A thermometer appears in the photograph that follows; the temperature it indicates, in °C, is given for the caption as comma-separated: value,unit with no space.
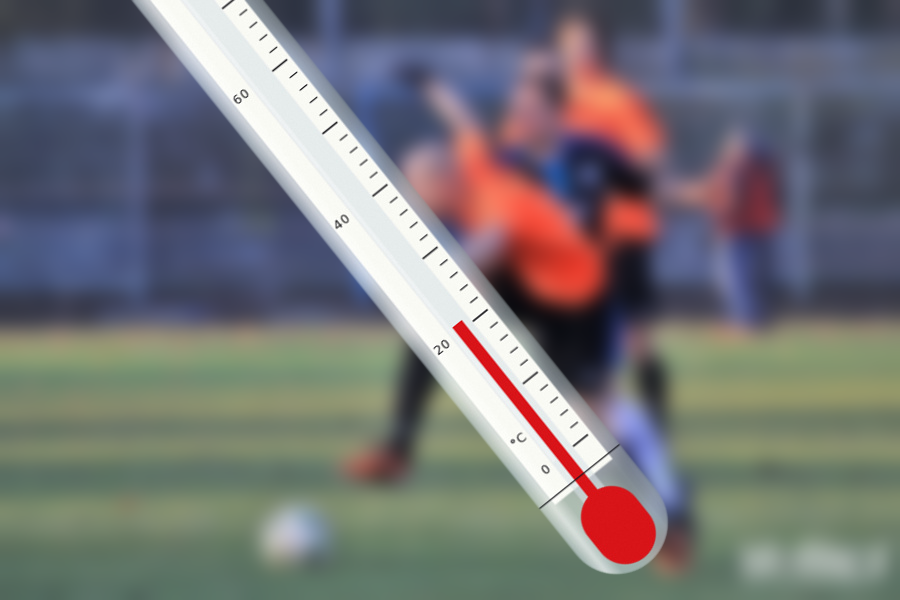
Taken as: 21,°C
